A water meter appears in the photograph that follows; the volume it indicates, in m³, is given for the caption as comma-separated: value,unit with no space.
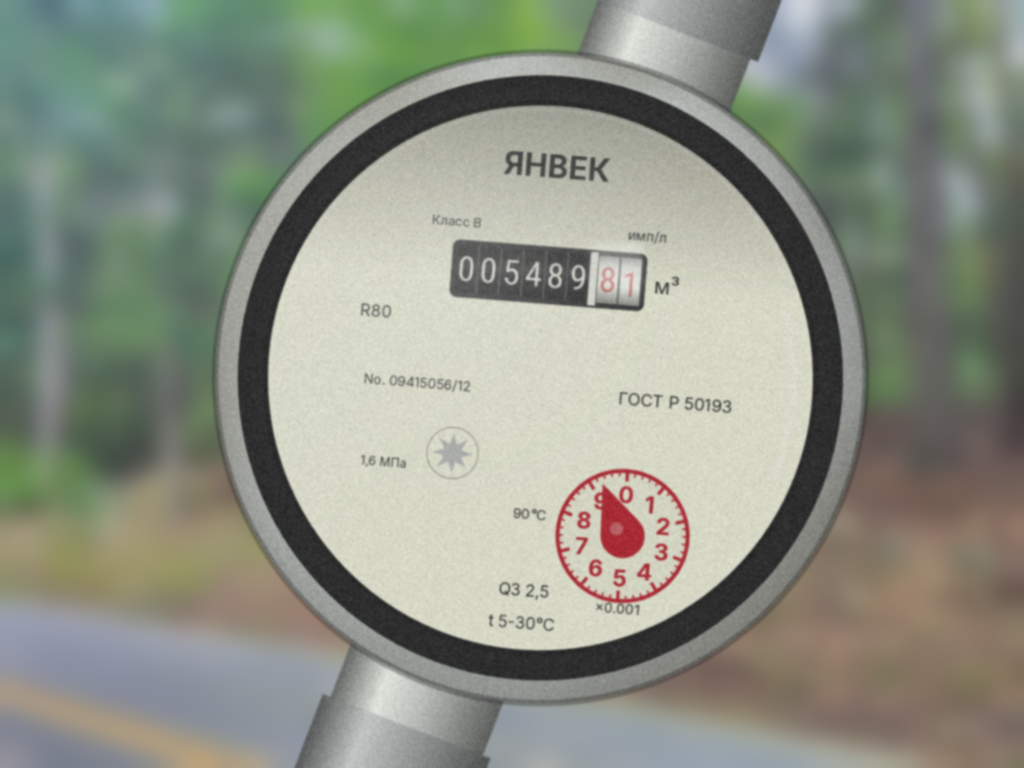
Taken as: 5489.809,m³
